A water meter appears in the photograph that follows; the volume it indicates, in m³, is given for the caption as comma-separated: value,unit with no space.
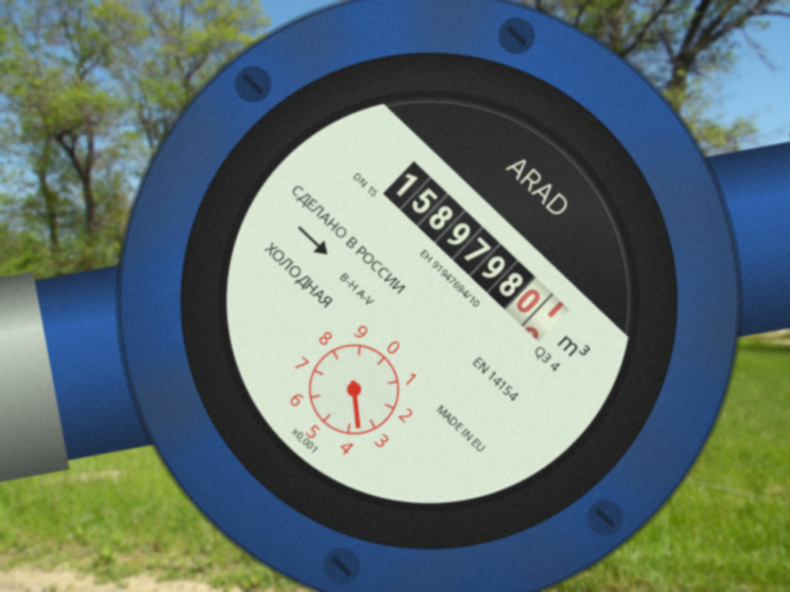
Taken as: 1589798.013,m³
